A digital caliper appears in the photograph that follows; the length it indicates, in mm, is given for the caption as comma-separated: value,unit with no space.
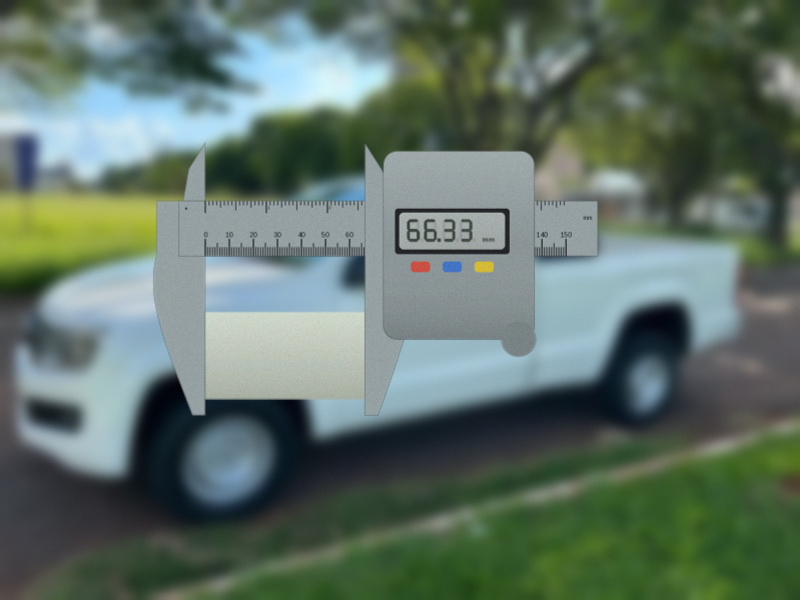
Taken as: 66.33,mm
